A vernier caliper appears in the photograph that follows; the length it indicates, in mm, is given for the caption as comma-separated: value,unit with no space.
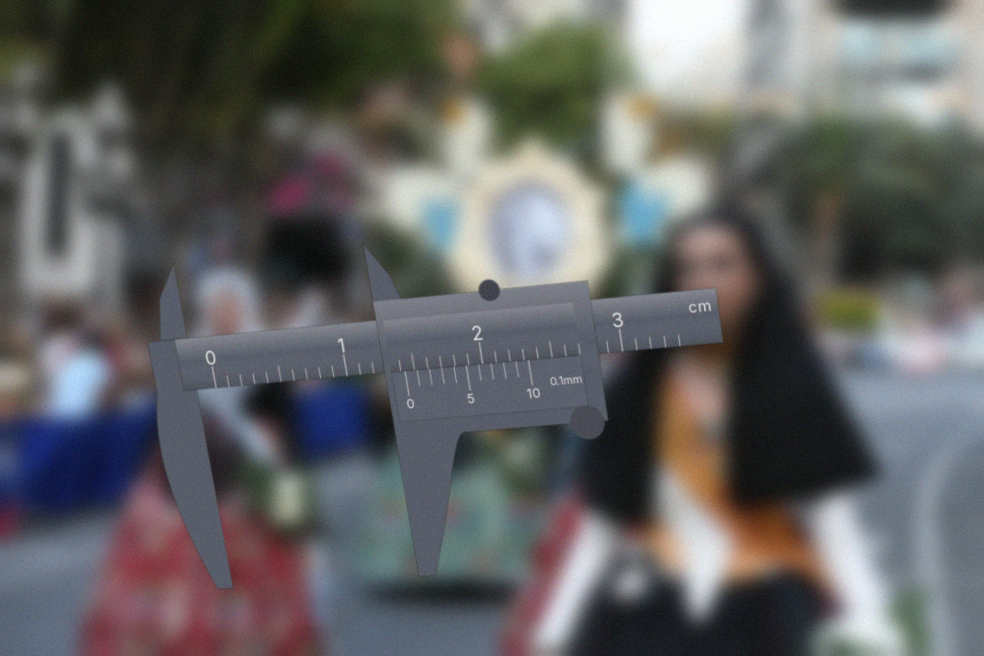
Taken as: 14.3,mm
